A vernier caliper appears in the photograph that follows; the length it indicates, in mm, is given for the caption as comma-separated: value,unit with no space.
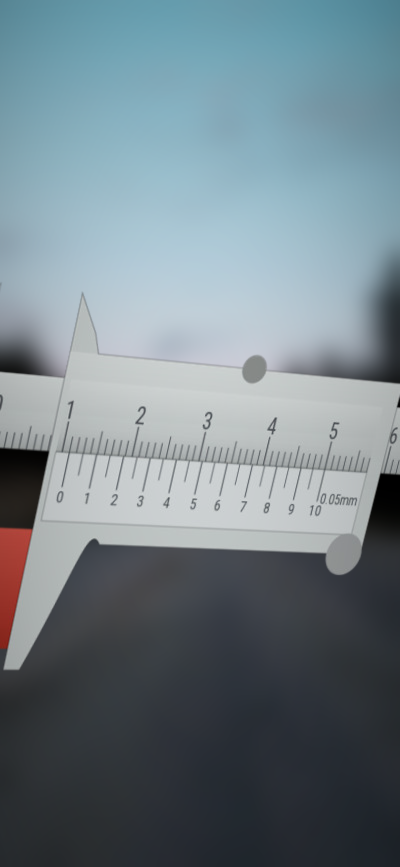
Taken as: 11.0,mm
